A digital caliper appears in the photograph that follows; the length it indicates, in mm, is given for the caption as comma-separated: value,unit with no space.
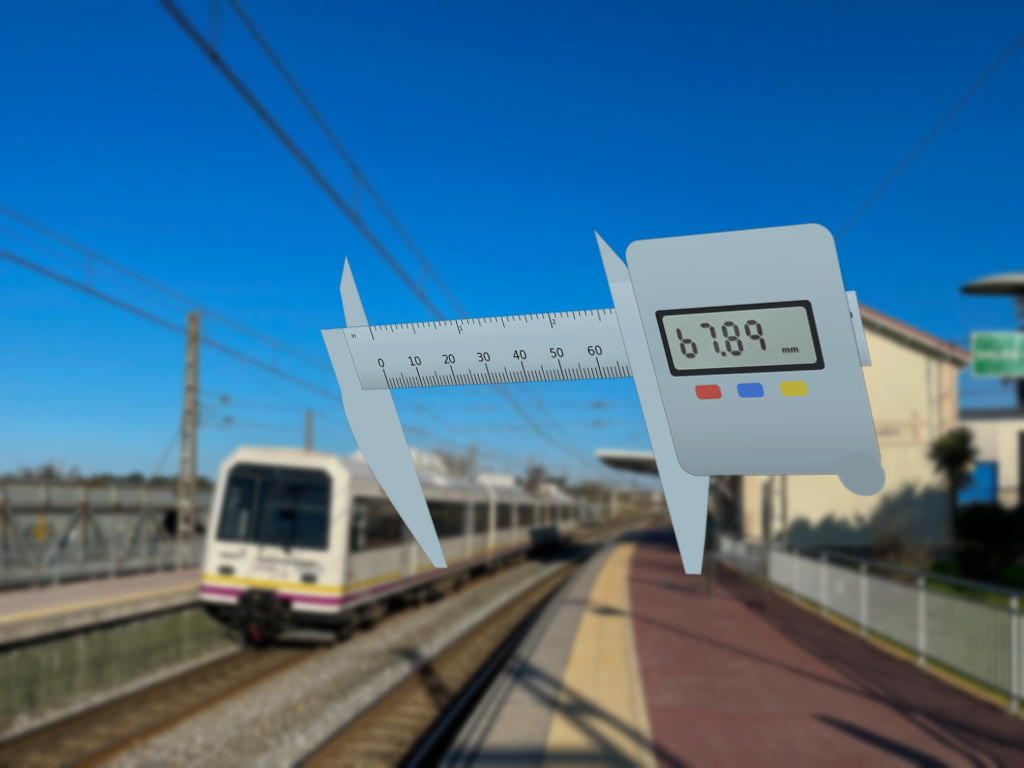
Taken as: 67.89,mm
